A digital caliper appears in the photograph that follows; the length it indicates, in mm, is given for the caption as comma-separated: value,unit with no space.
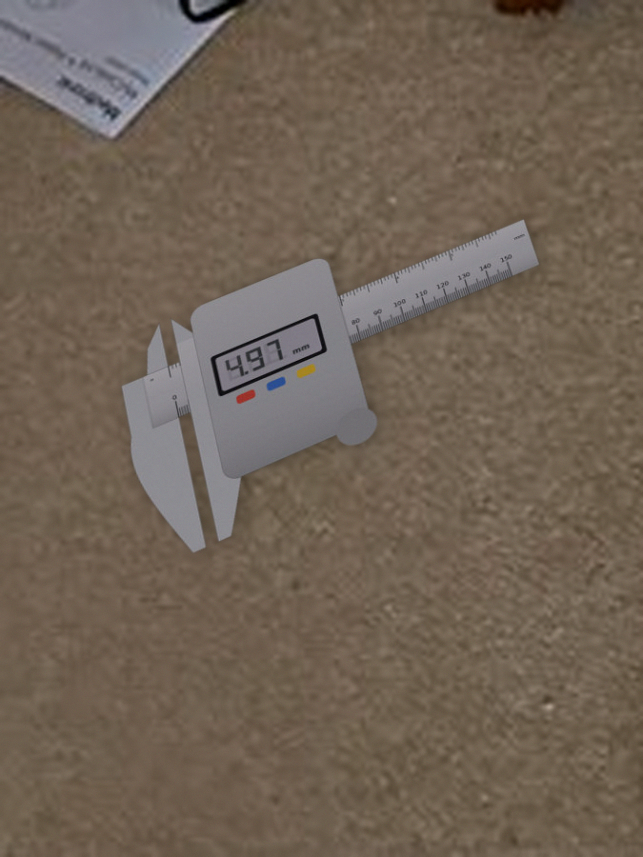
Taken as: 4.97,mm
